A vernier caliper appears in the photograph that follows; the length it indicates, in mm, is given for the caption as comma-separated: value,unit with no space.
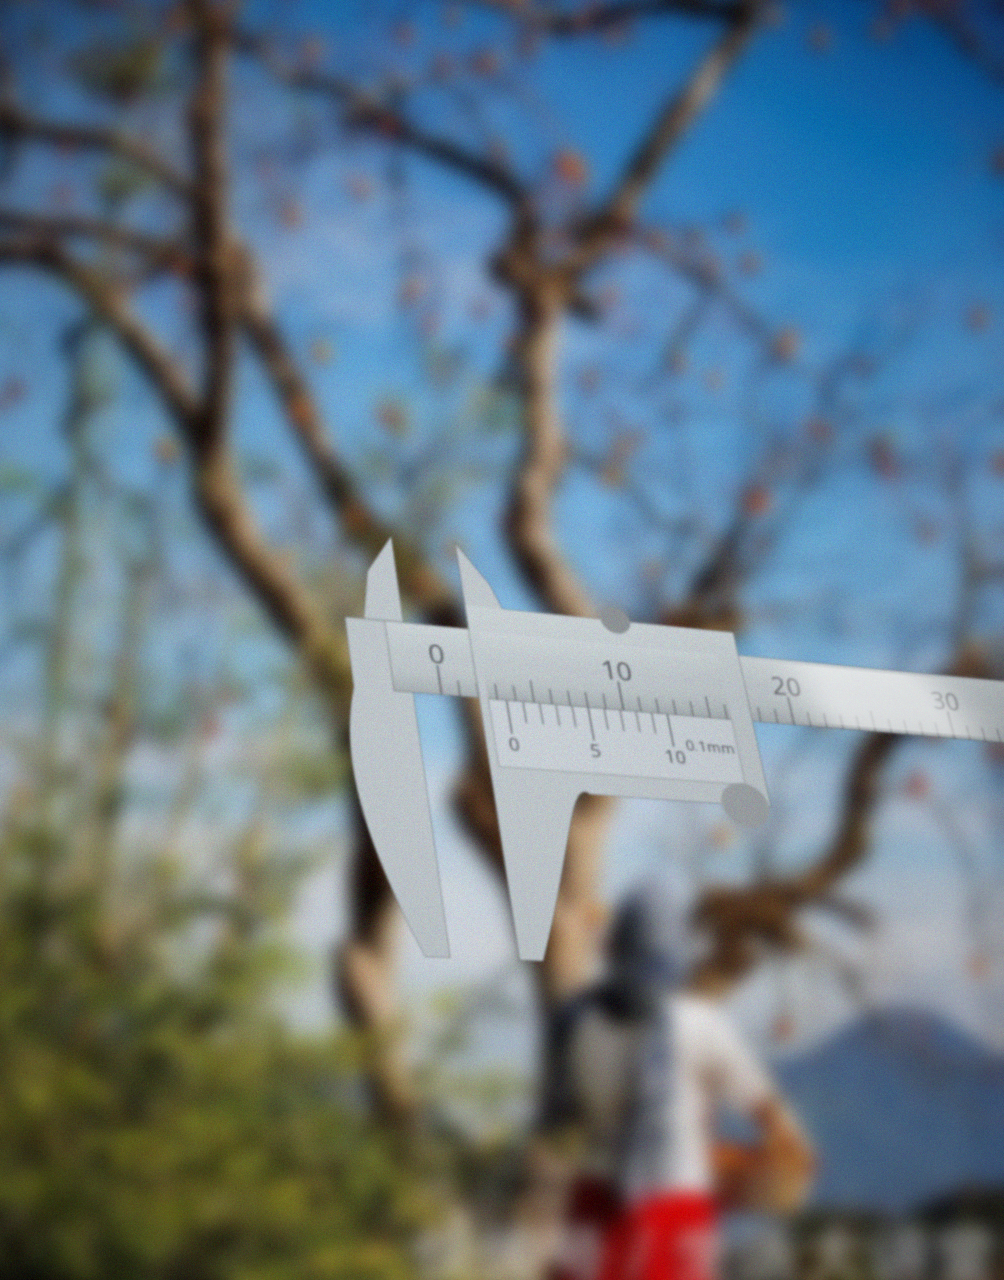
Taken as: 3.5,mm
